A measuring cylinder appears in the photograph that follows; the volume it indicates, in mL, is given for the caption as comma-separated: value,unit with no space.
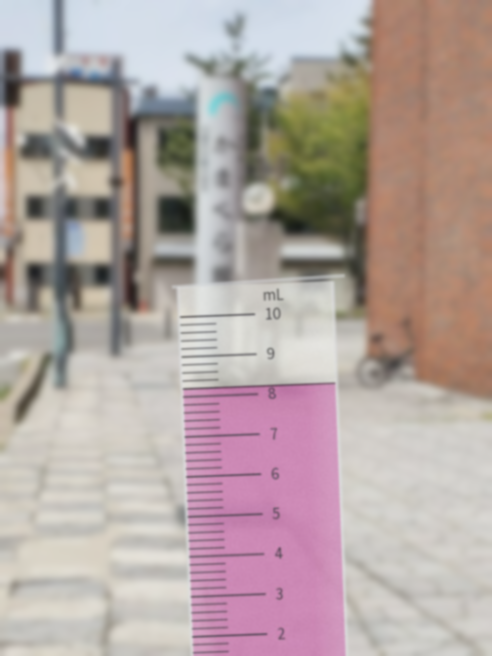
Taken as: 8.2,mL
